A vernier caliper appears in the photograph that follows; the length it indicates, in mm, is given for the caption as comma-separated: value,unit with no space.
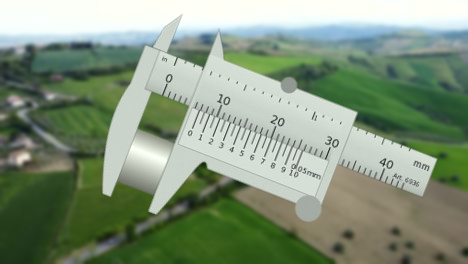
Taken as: 6.8,mm
